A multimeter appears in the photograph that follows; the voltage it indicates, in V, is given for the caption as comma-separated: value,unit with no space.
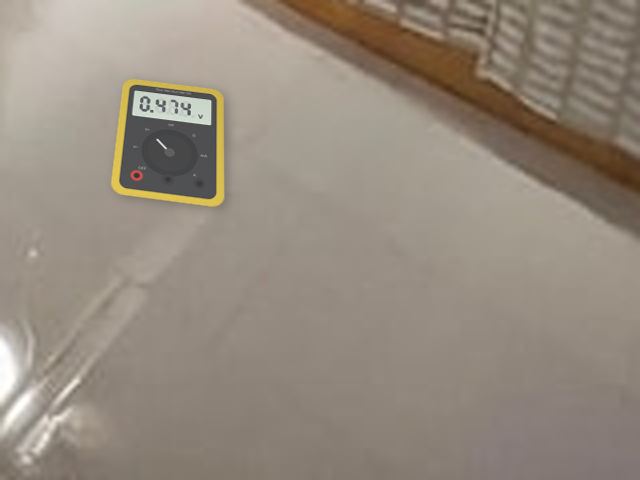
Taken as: 0.474,V
